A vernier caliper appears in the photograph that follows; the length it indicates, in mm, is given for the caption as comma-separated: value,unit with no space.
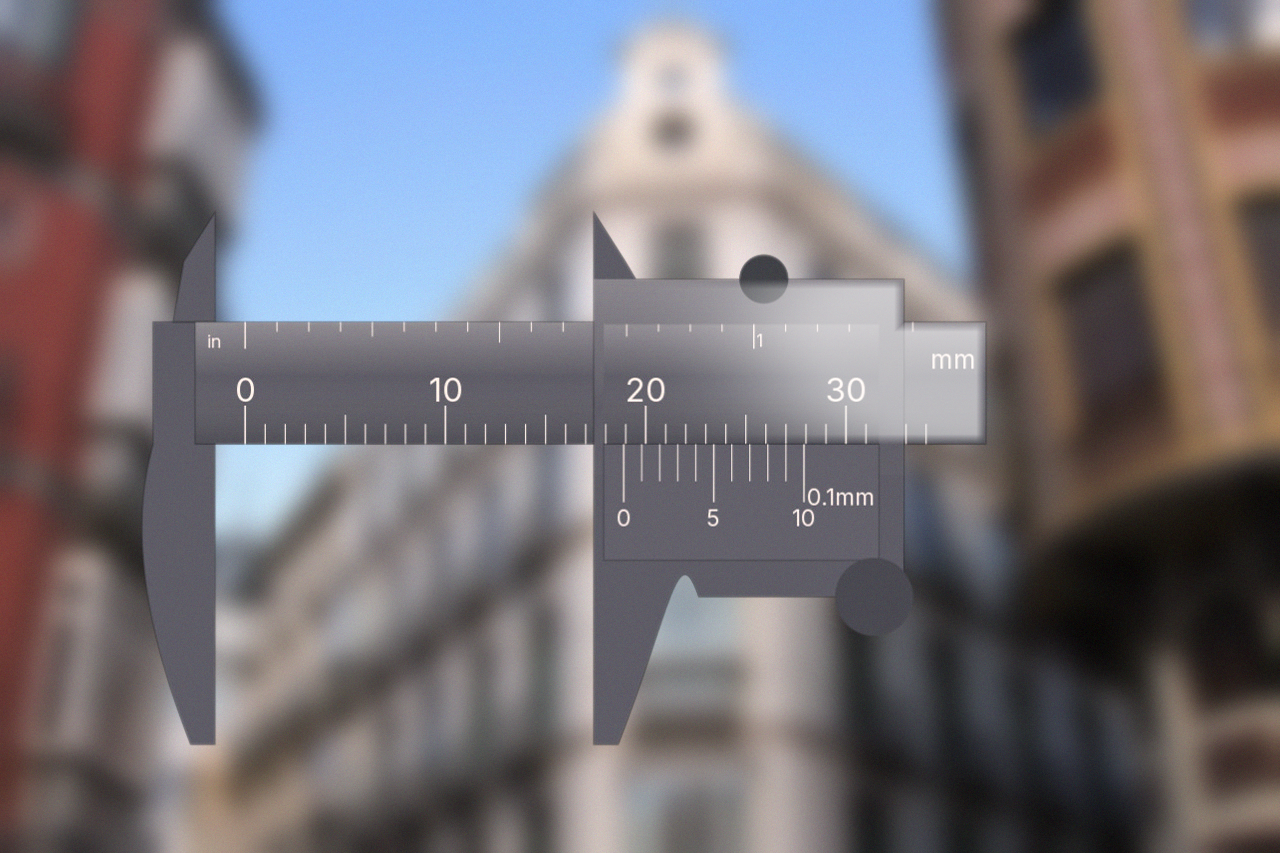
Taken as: 18.9,mm
